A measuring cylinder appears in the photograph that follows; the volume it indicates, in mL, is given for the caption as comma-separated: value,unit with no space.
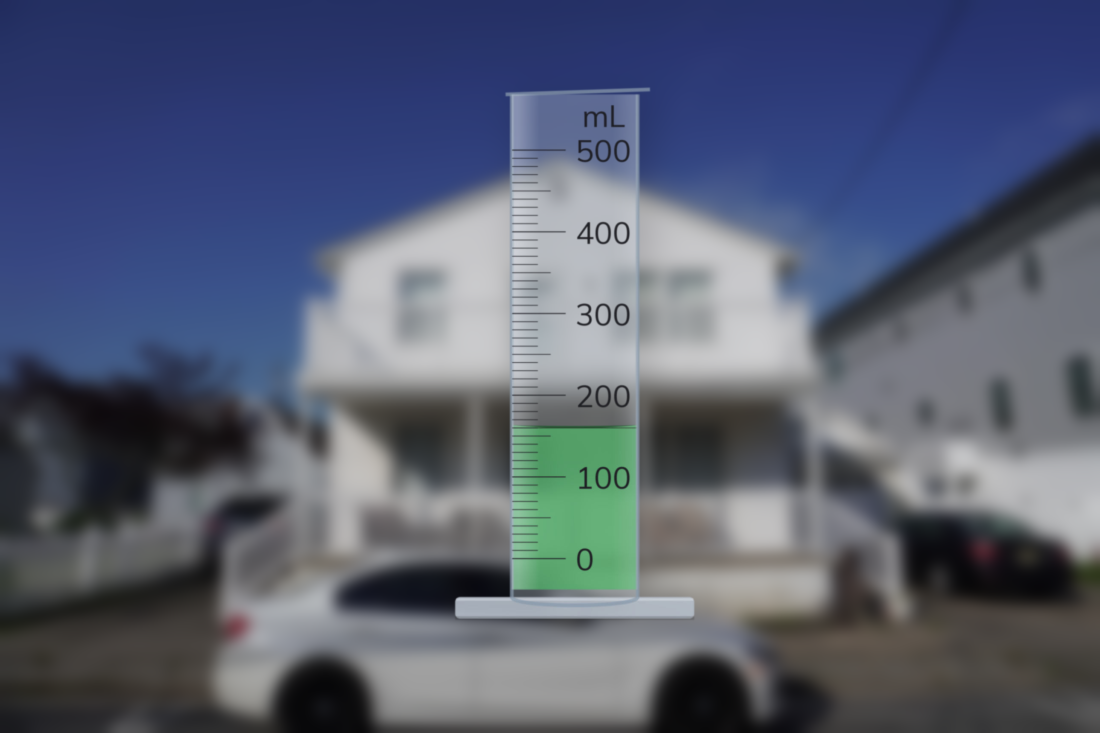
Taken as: 160,mL
